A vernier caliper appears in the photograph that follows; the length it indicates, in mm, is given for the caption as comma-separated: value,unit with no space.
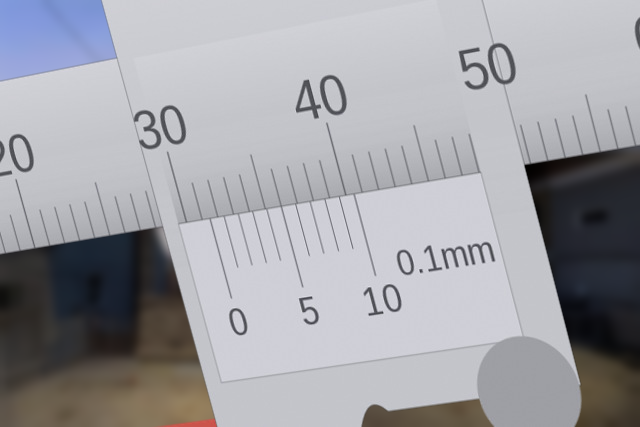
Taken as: 31.5,mm
